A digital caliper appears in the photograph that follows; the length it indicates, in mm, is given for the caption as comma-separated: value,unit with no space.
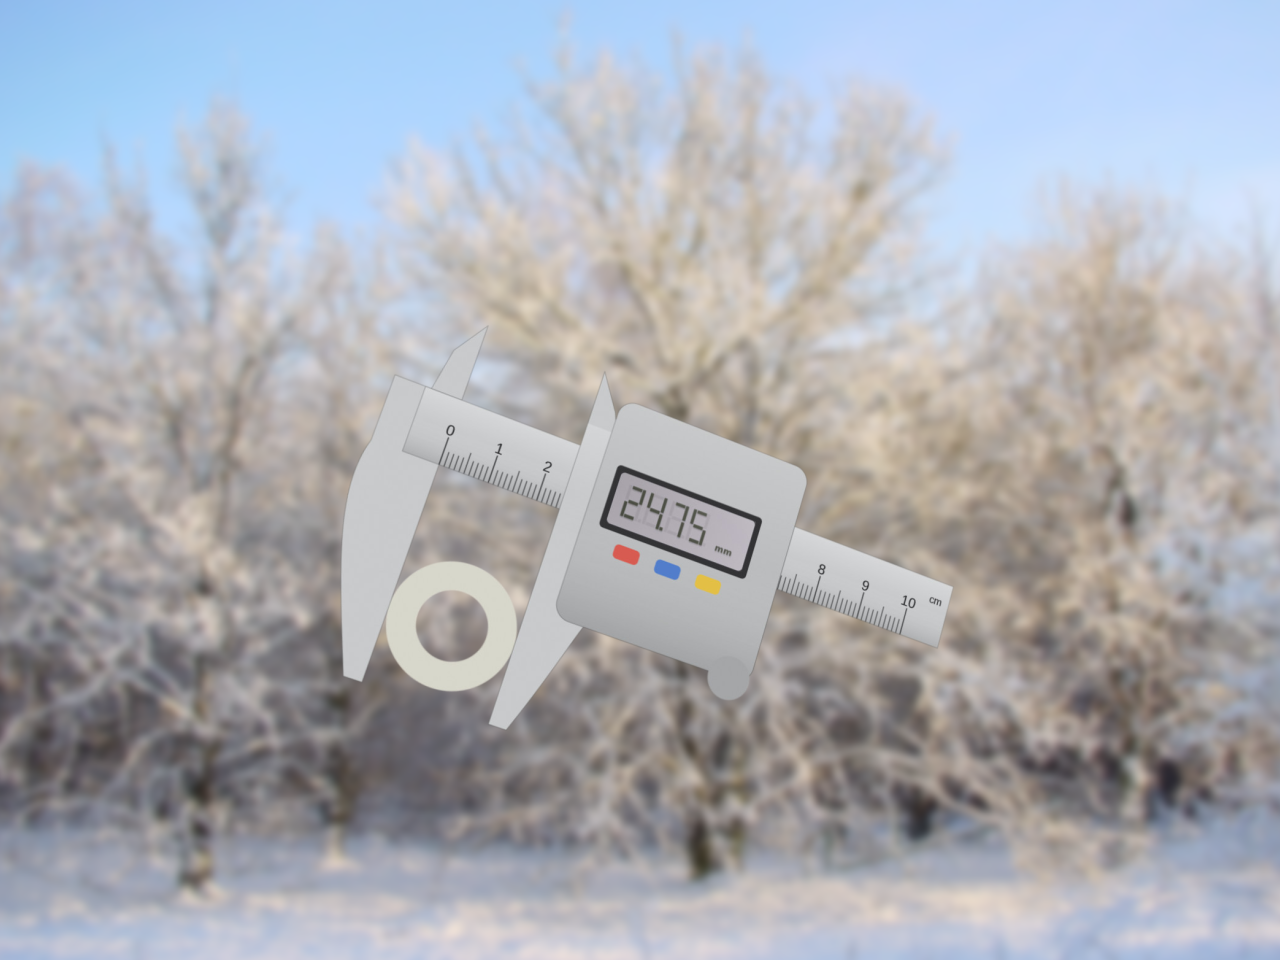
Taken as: 24.75,mm
